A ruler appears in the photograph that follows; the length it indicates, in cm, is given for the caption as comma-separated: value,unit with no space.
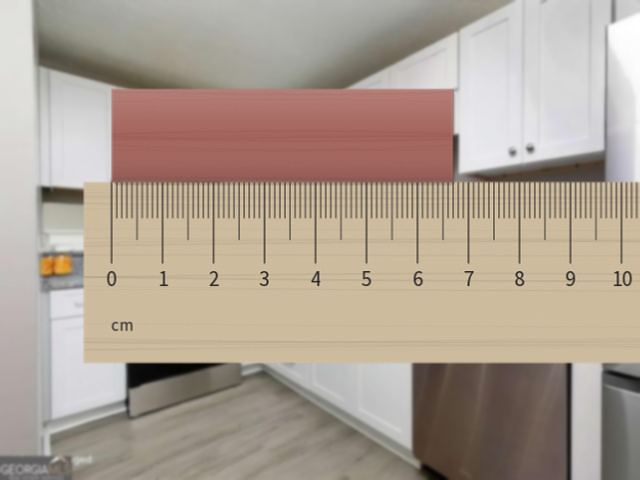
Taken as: 6.7,cm
